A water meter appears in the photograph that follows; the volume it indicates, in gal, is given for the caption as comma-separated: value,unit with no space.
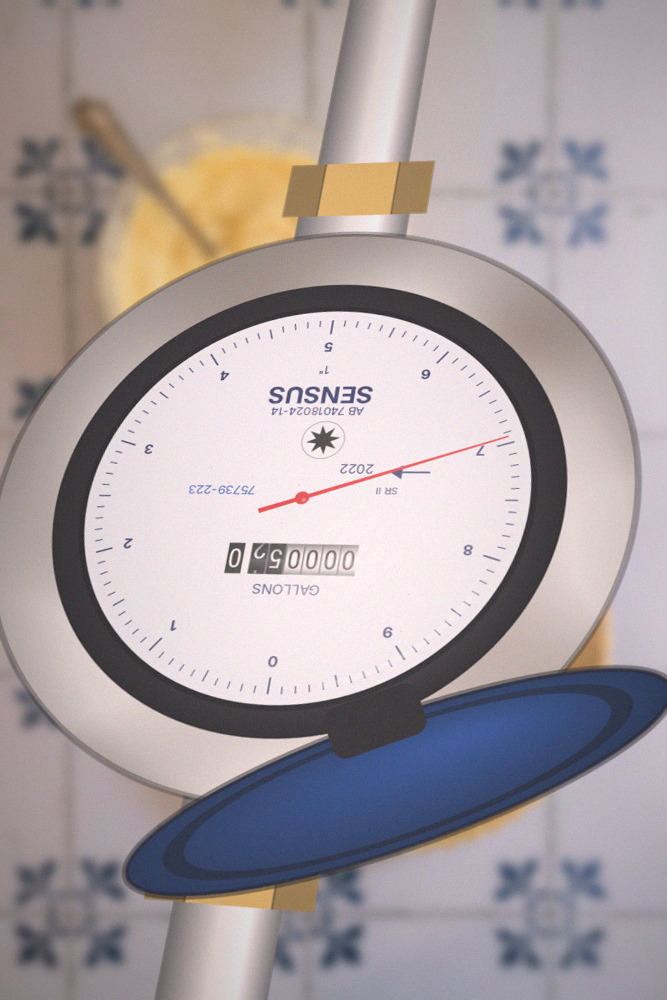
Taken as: 516.9,gal
